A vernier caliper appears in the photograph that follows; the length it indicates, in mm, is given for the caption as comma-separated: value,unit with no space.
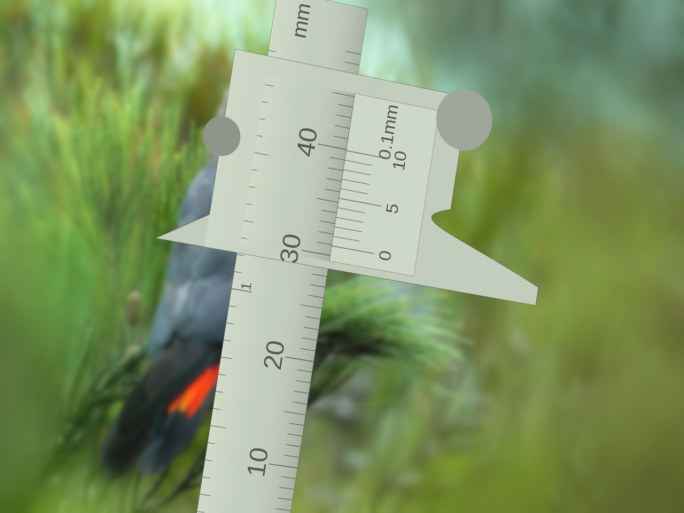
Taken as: 30.9,mm
